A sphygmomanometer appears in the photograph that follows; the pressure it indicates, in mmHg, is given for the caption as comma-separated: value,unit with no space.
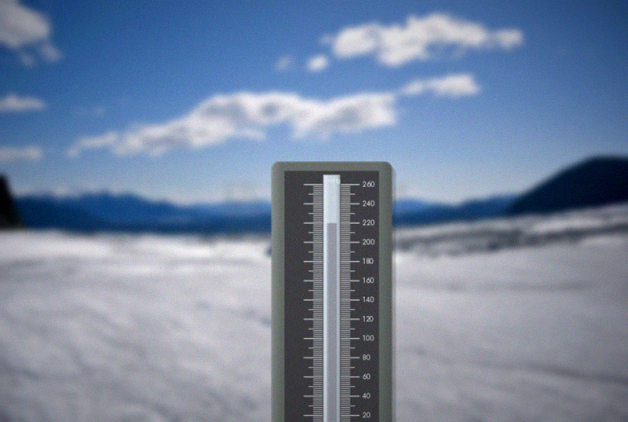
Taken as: 220,mmHg
